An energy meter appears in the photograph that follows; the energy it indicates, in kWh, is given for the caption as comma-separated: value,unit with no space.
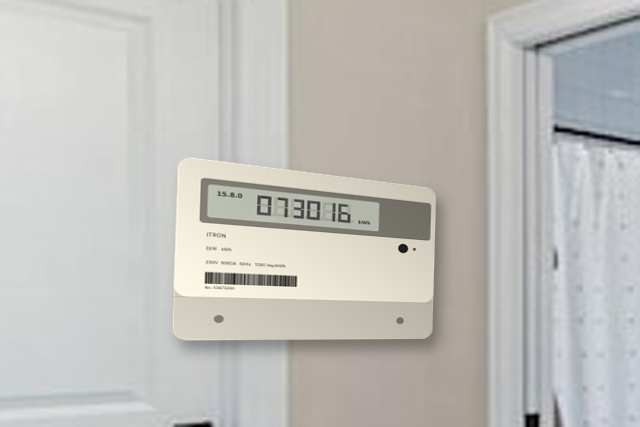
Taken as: 73016,kWh
